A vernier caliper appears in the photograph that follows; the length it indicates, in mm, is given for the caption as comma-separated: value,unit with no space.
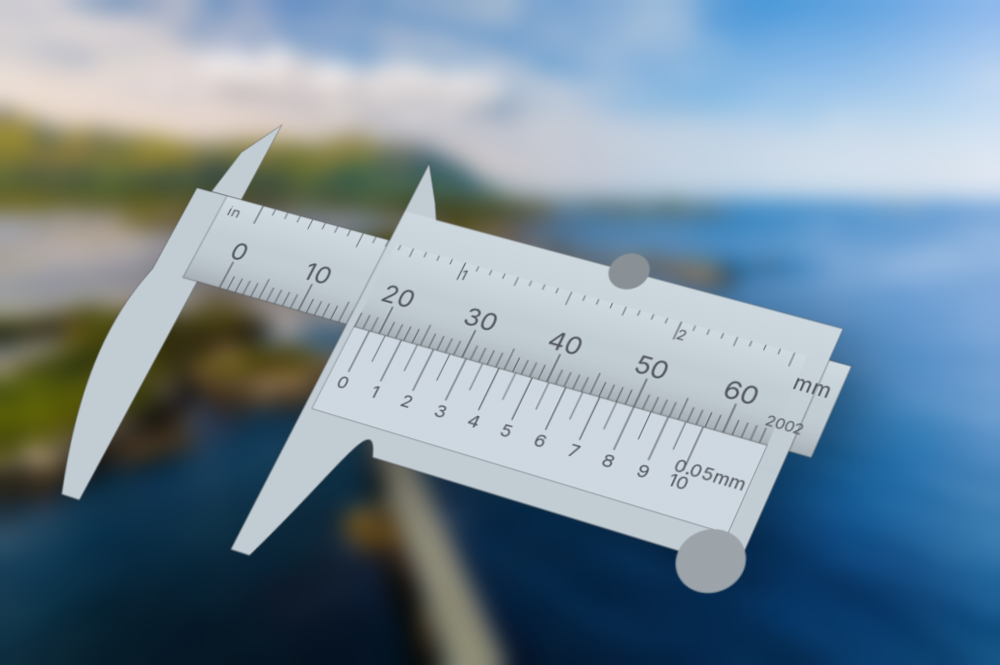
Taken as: 18.8,mm
